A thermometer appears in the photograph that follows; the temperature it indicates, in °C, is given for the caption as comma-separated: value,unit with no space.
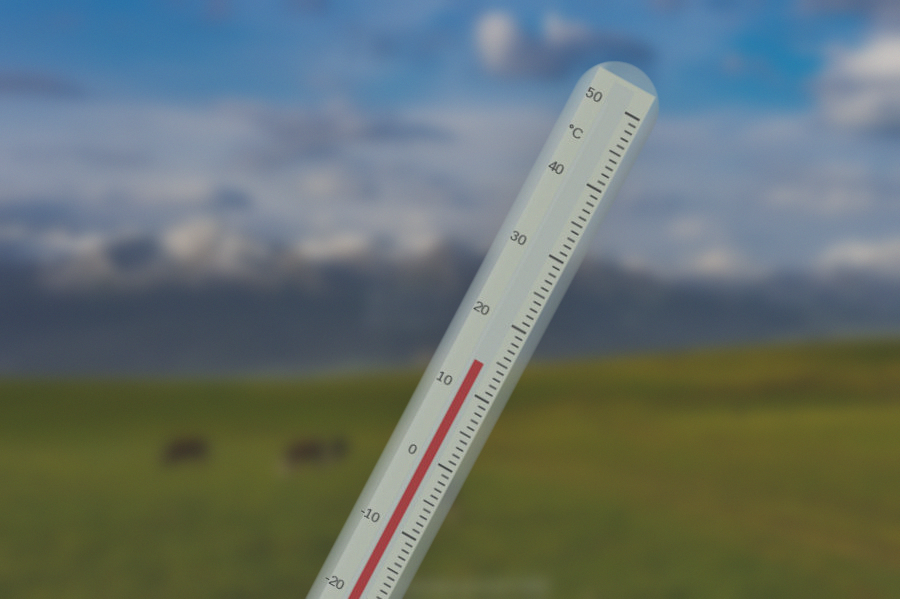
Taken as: 14,°C
